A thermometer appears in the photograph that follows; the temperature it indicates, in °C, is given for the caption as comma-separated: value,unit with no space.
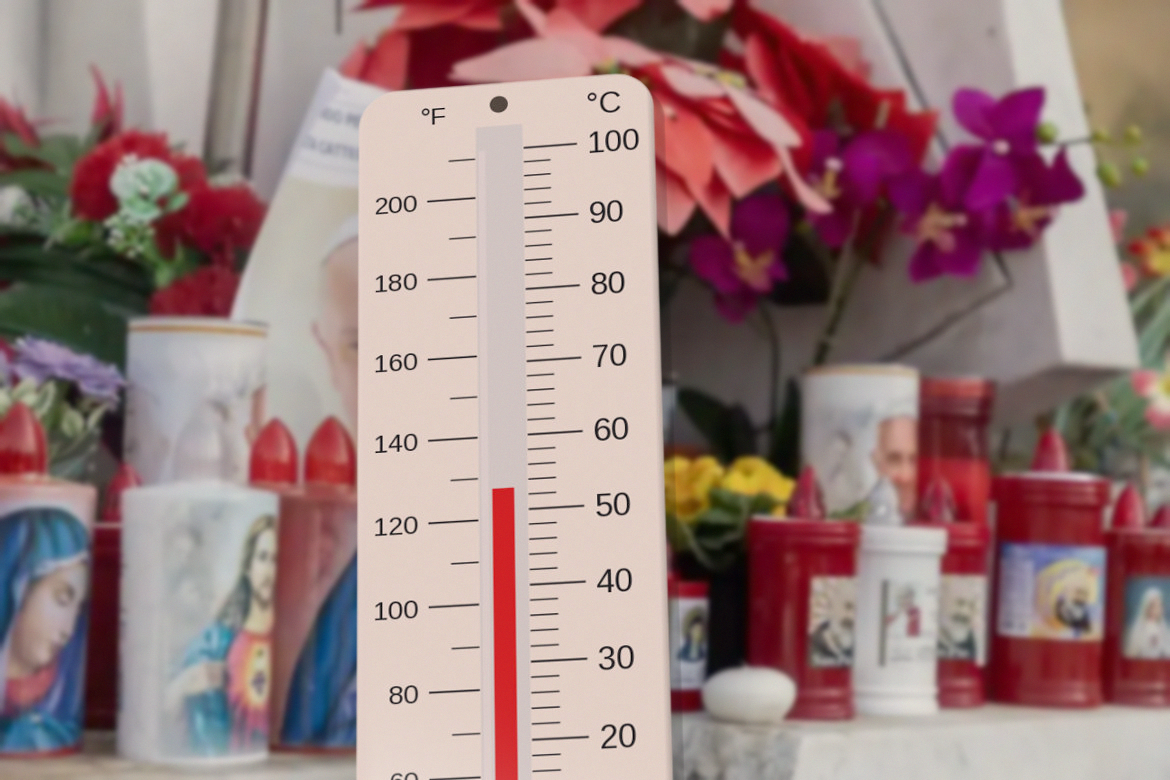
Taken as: 53,°C
